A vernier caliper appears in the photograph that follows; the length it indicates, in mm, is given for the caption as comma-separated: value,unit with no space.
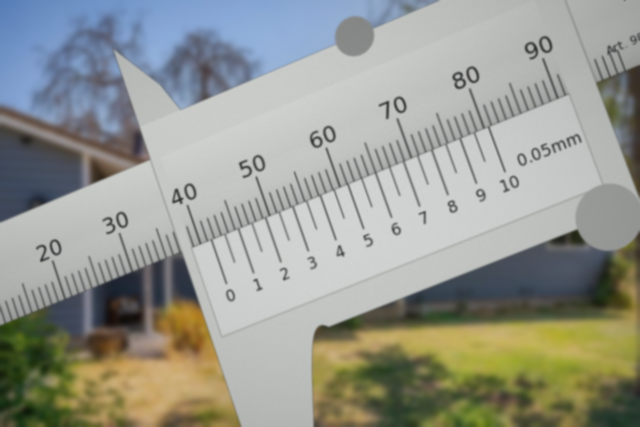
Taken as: 41.6,mm
